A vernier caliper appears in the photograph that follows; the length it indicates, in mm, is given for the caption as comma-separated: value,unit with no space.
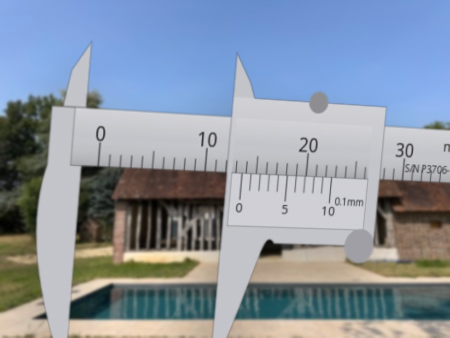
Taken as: 13.6,mm
